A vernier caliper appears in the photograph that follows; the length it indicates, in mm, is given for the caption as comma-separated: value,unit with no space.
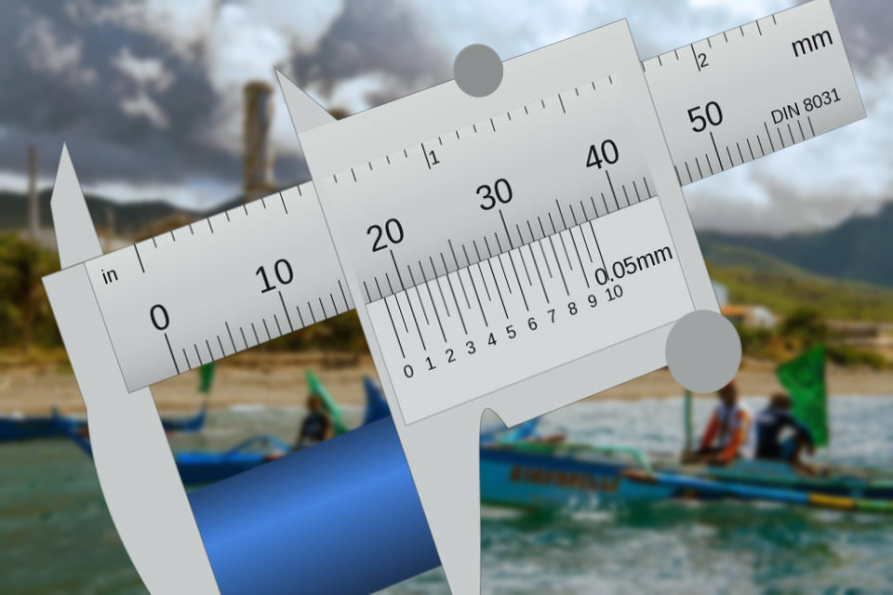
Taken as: 18.2,mm
